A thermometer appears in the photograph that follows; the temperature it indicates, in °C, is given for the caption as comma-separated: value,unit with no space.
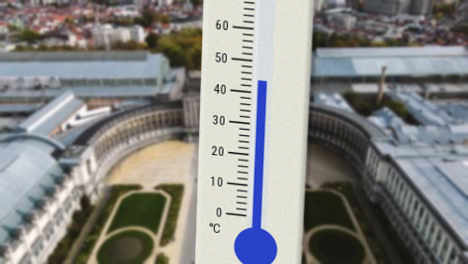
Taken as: 44,°C
